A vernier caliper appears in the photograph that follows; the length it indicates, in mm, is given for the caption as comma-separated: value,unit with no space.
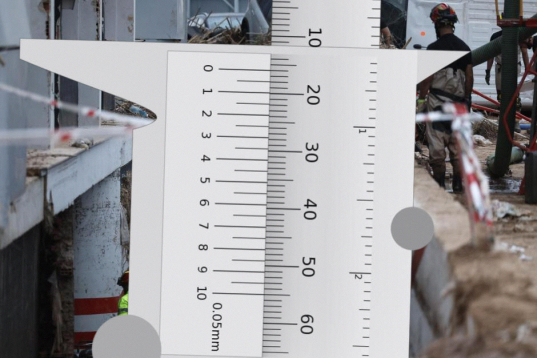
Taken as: 16.0,mm
